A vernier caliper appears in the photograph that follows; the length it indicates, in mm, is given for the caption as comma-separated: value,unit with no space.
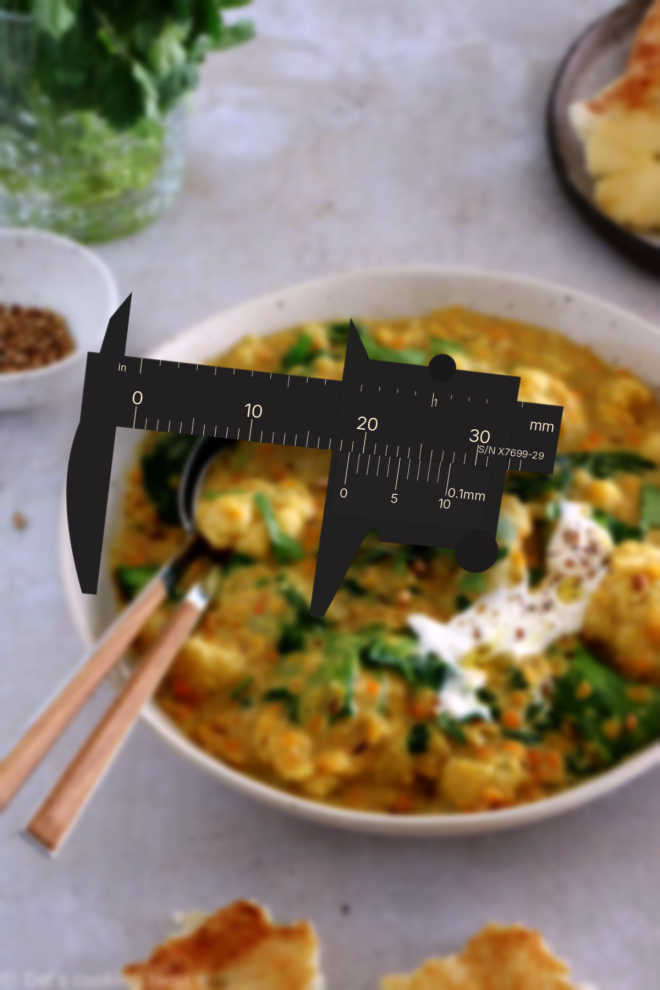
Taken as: 18.8,mm
